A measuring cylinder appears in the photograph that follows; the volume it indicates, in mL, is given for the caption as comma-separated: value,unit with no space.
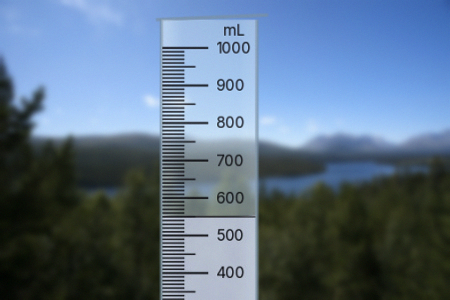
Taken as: 550,mL
